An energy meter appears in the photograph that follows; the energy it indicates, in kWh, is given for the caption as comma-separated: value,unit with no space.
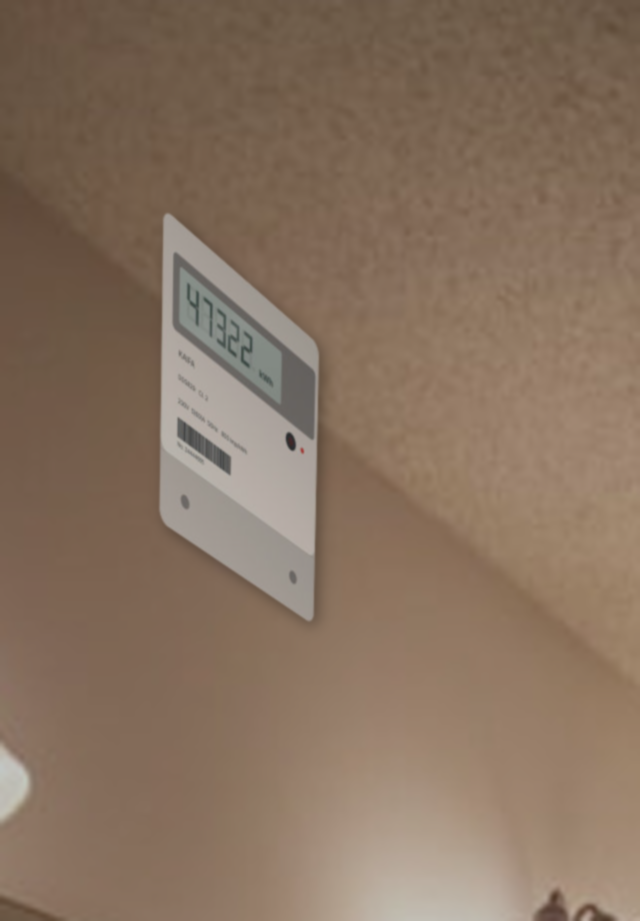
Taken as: 47322,kWh
